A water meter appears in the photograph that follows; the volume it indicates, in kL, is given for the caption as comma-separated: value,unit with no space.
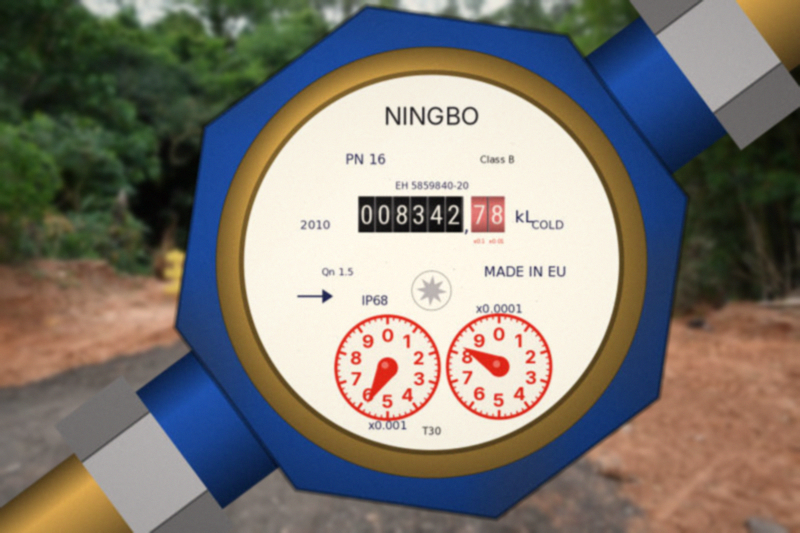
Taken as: 8342.7858,kL
